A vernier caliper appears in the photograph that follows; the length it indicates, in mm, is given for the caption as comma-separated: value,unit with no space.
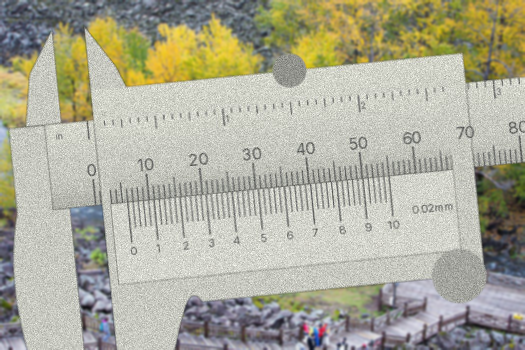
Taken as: 6.0,mm
